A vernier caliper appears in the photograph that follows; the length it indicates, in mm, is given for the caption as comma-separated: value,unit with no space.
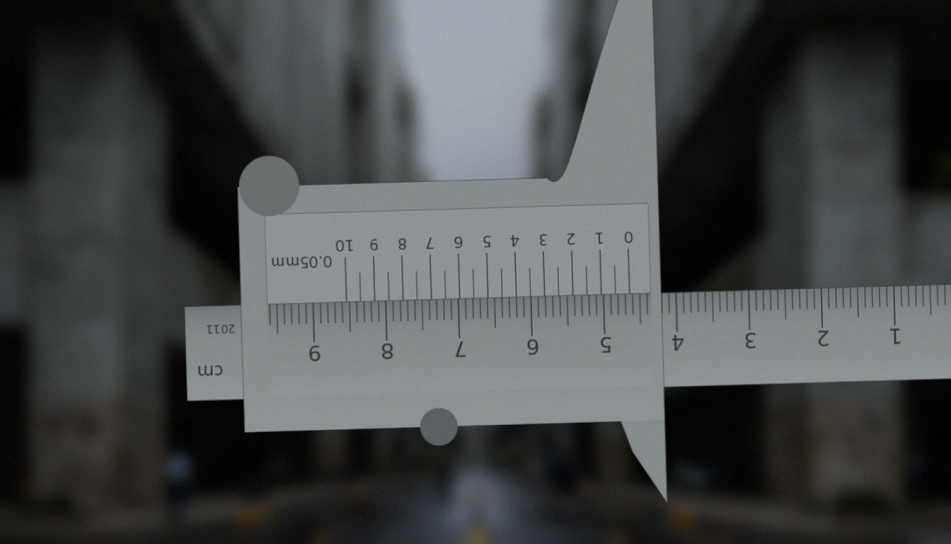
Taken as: 46.4,mm
